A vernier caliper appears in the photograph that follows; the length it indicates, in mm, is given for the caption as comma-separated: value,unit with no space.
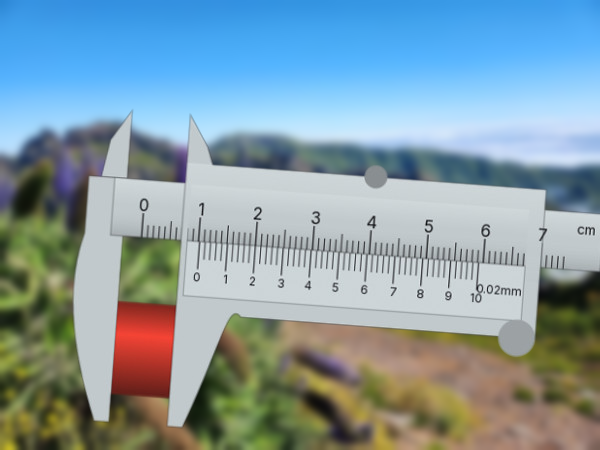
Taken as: 10.2,mm
